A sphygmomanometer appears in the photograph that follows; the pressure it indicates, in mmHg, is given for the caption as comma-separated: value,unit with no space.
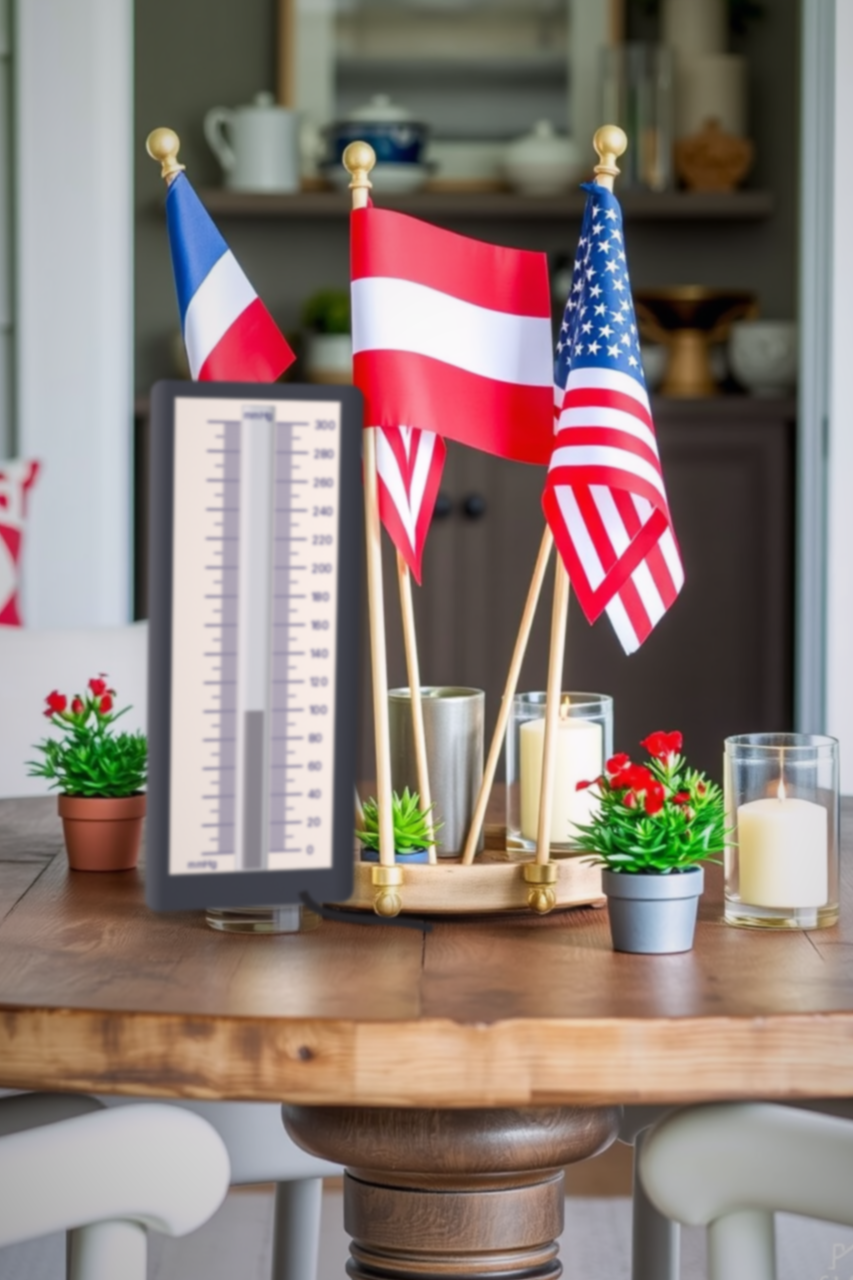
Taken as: 100,mmHg
